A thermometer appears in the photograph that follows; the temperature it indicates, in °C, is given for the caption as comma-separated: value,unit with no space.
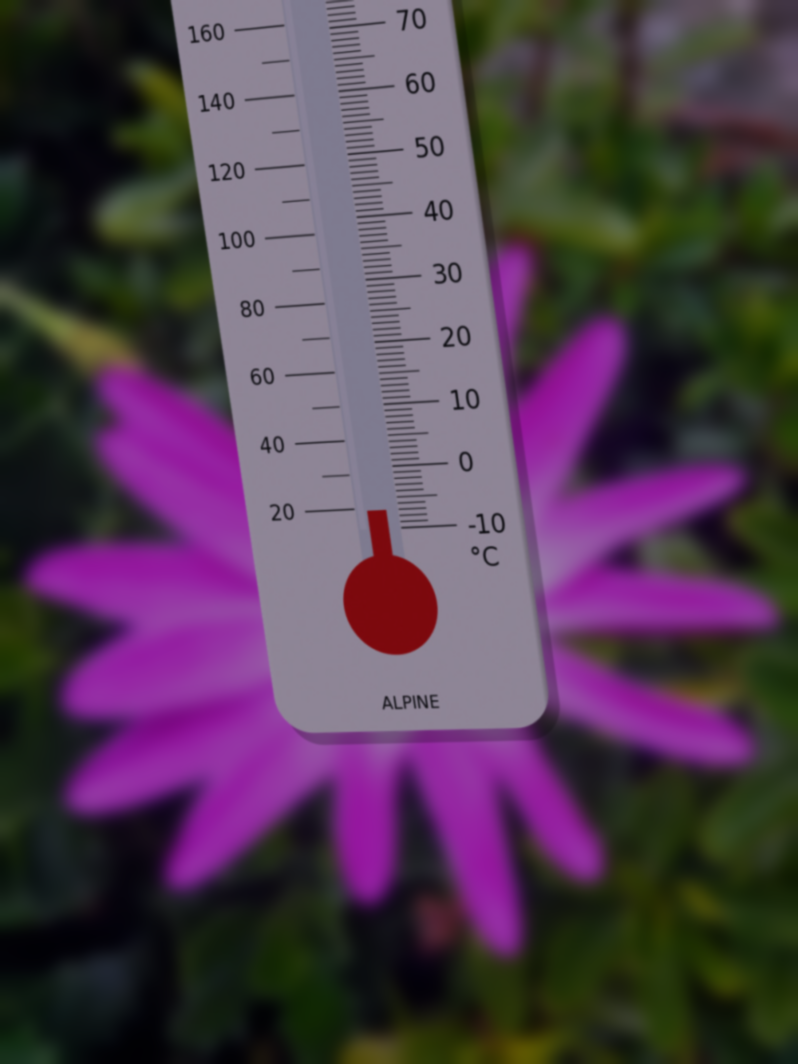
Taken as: -7,°C
